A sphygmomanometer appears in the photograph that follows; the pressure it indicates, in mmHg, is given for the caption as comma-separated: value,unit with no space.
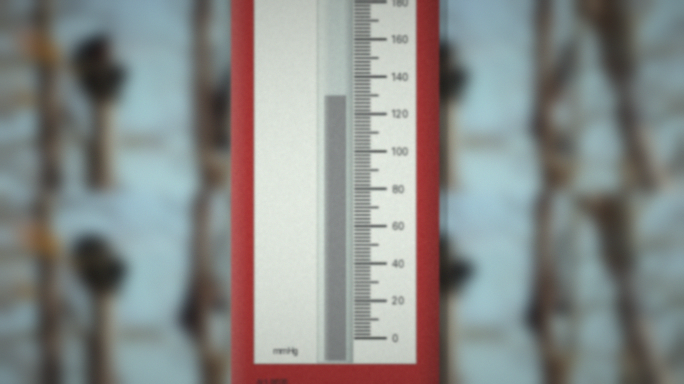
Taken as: 130,mmHg
